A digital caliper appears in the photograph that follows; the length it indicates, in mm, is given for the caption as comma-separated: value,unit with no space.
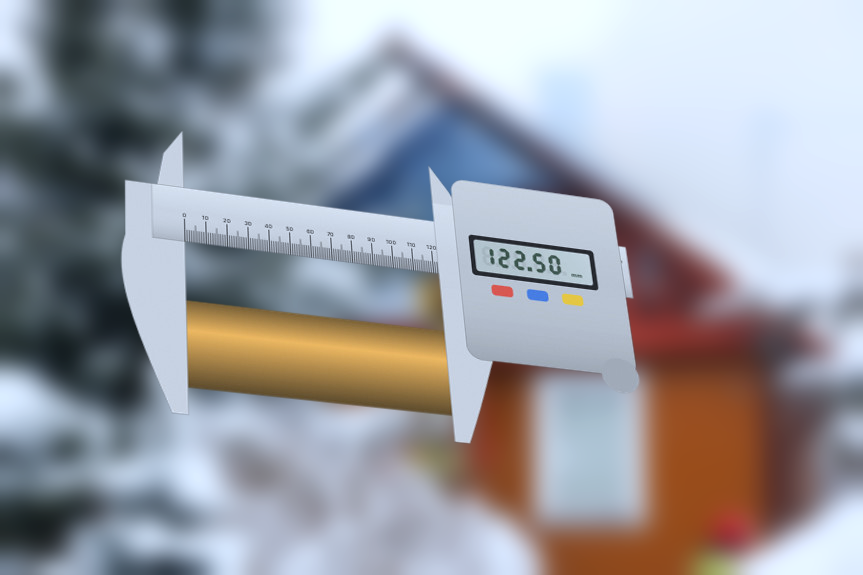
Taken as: 122.50,mm
